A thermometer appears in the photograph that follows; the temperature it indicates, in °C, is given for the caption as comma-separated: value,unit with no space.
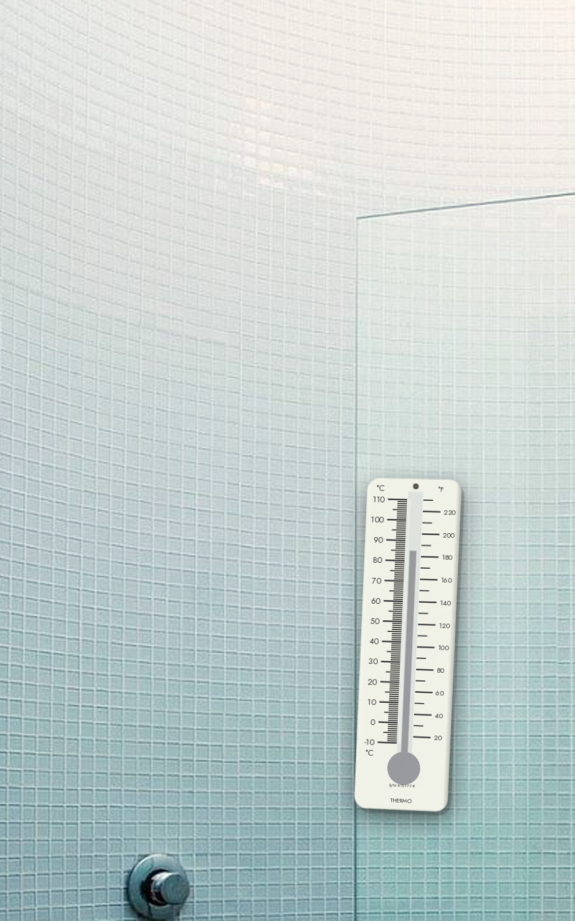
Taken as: 85,°C
